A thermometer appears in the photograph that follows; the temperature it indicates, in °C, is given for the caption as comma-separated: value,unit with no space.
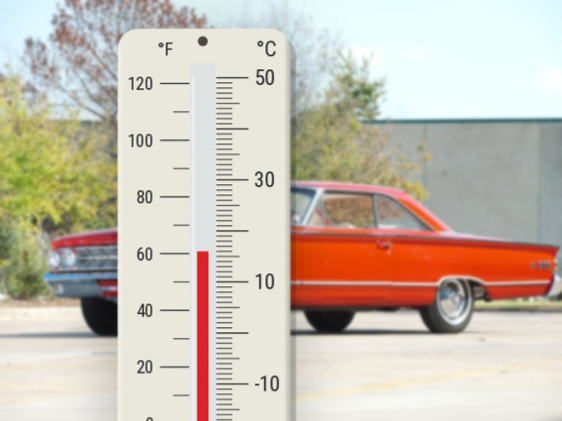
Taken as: 16,°C
